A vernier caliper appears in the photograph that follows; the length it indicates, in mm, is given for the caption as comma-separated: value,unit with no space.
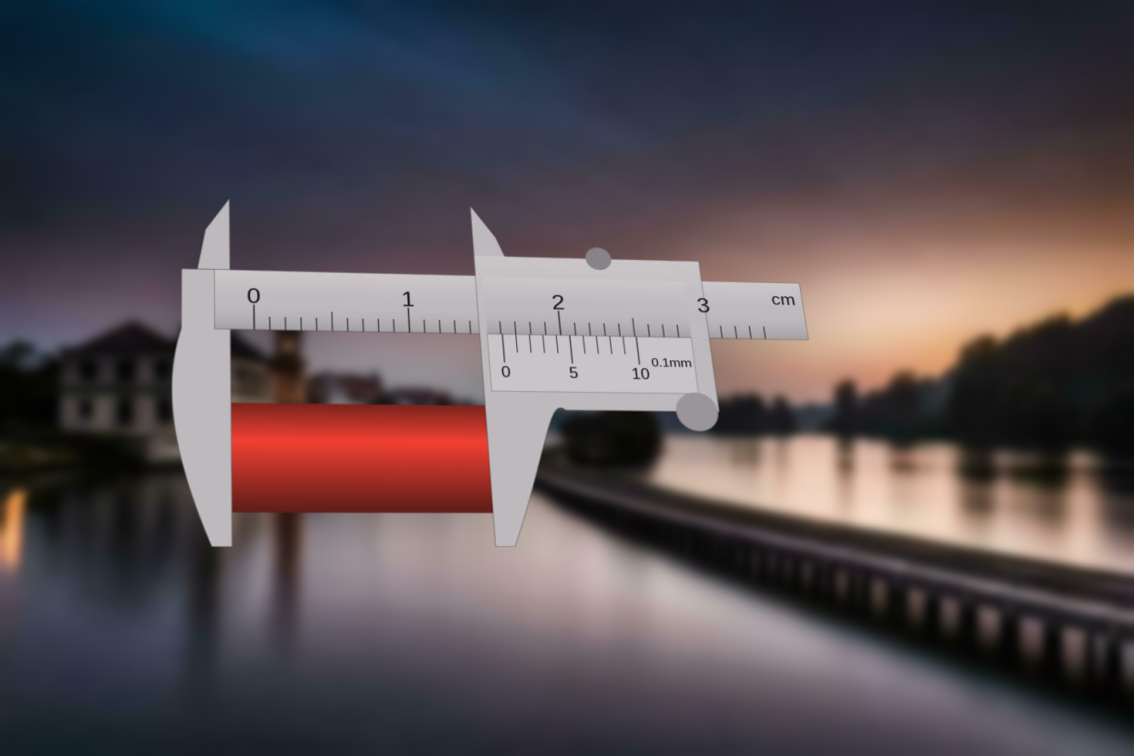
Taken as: 16.1,mm
